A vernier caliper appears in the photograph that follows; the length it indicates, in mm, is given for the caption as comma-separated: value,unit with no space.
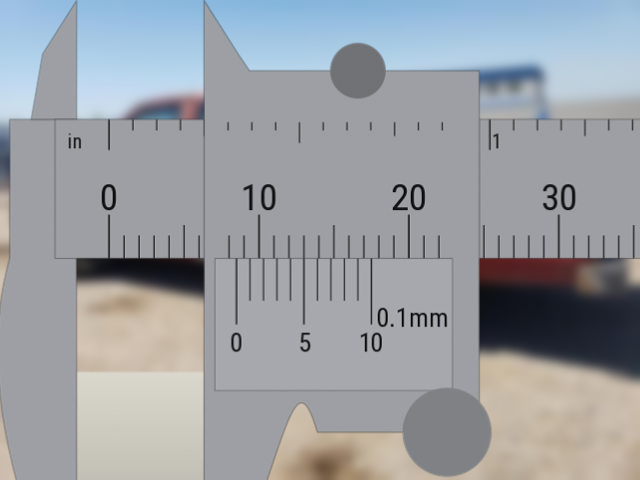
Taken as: 8.5,mm
